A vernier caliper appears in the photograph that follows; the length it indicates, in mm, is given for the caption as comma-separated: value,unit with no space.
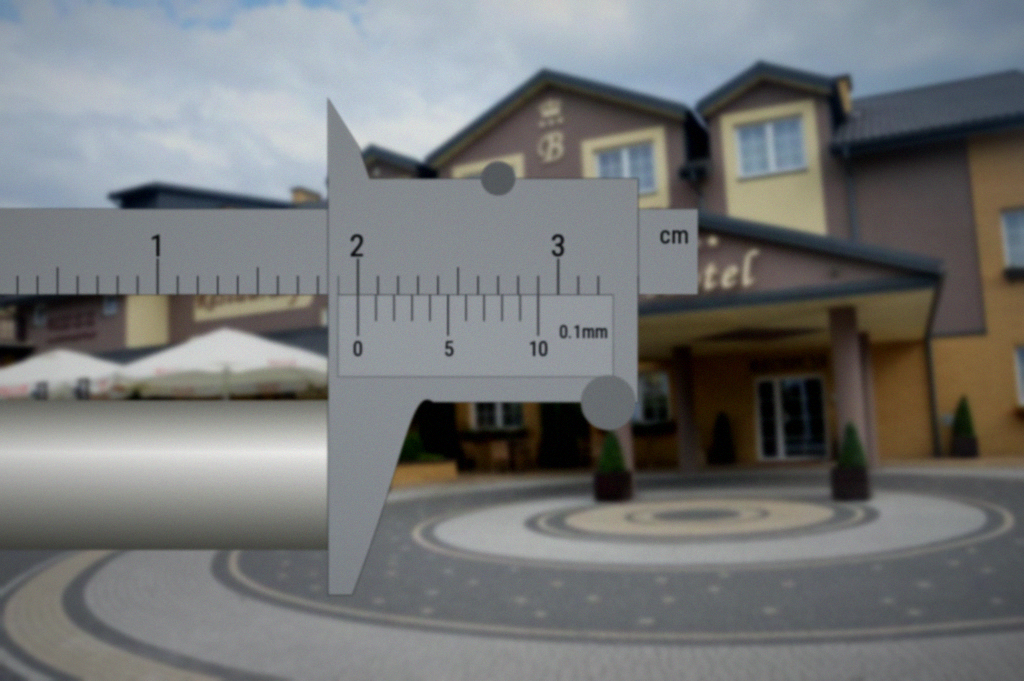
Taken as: 20.0,mm
